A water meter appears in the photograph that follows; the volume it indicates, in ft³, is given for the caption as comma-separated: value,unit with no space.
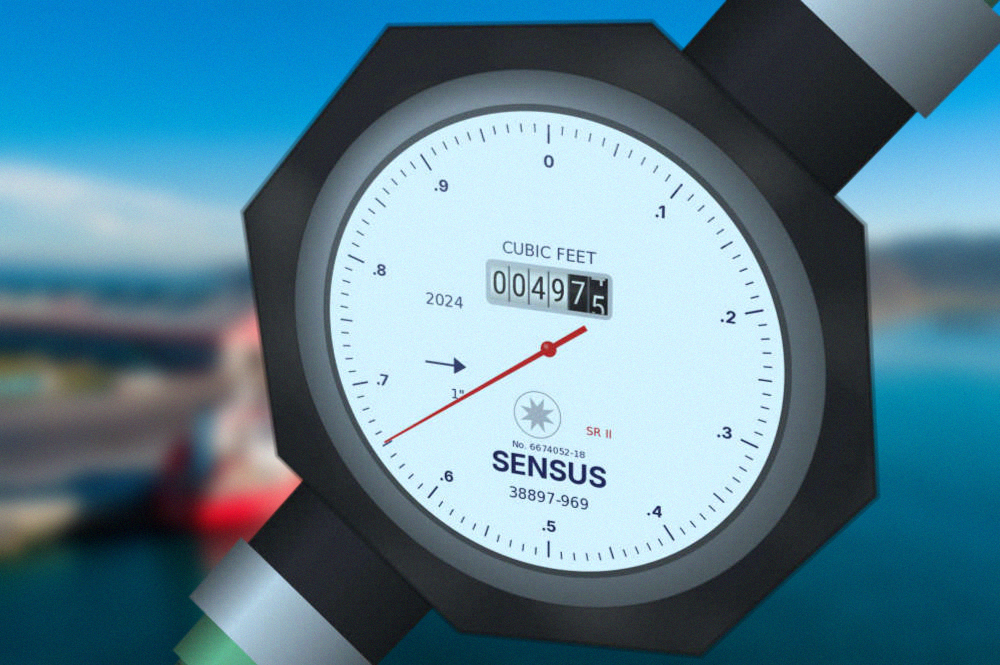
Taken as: 4974.65,ft³
